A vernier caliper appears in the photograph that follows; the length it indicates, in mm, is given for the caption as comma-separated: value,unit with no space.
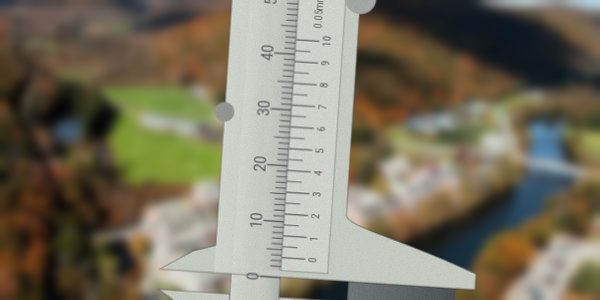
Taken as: 3.6,mm
